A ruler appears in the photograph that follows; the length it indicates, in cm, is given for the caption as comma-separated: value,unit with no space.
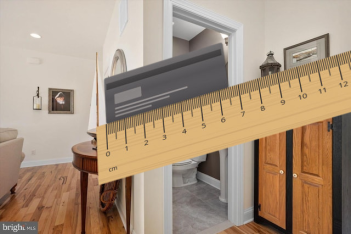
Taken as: 6.5,cm
